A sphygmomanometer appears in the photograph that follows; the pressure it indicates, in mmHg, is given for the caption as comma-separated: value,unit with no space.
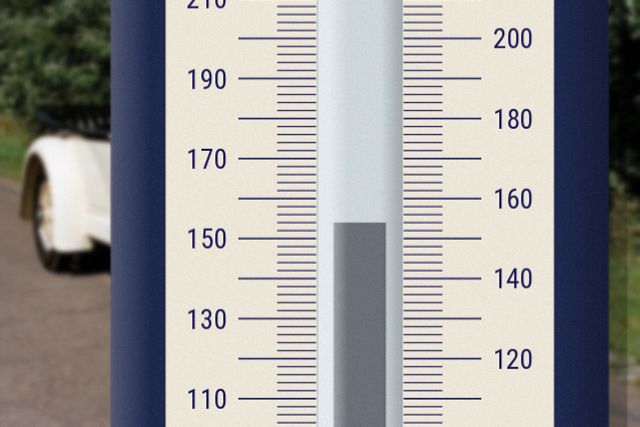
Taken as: 154,mmHg
